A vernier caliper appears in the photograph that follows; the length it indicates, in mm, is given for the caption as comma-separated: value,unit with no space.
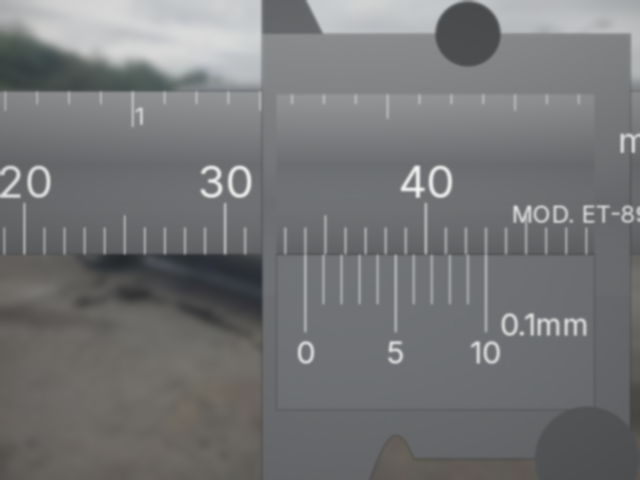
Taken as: 34.0,mm
